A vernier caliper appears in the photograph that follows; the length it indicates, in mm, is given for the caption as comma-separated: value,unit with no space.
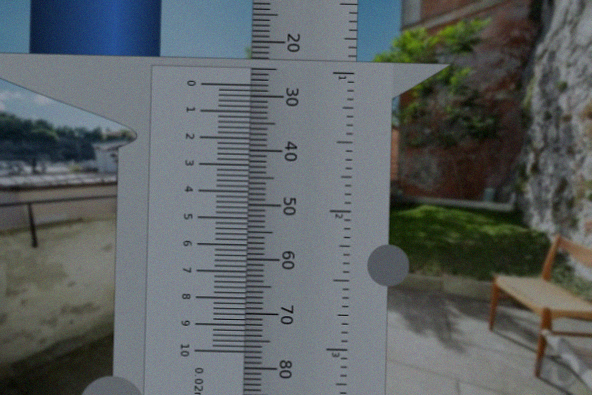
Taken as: 28.0,mm
